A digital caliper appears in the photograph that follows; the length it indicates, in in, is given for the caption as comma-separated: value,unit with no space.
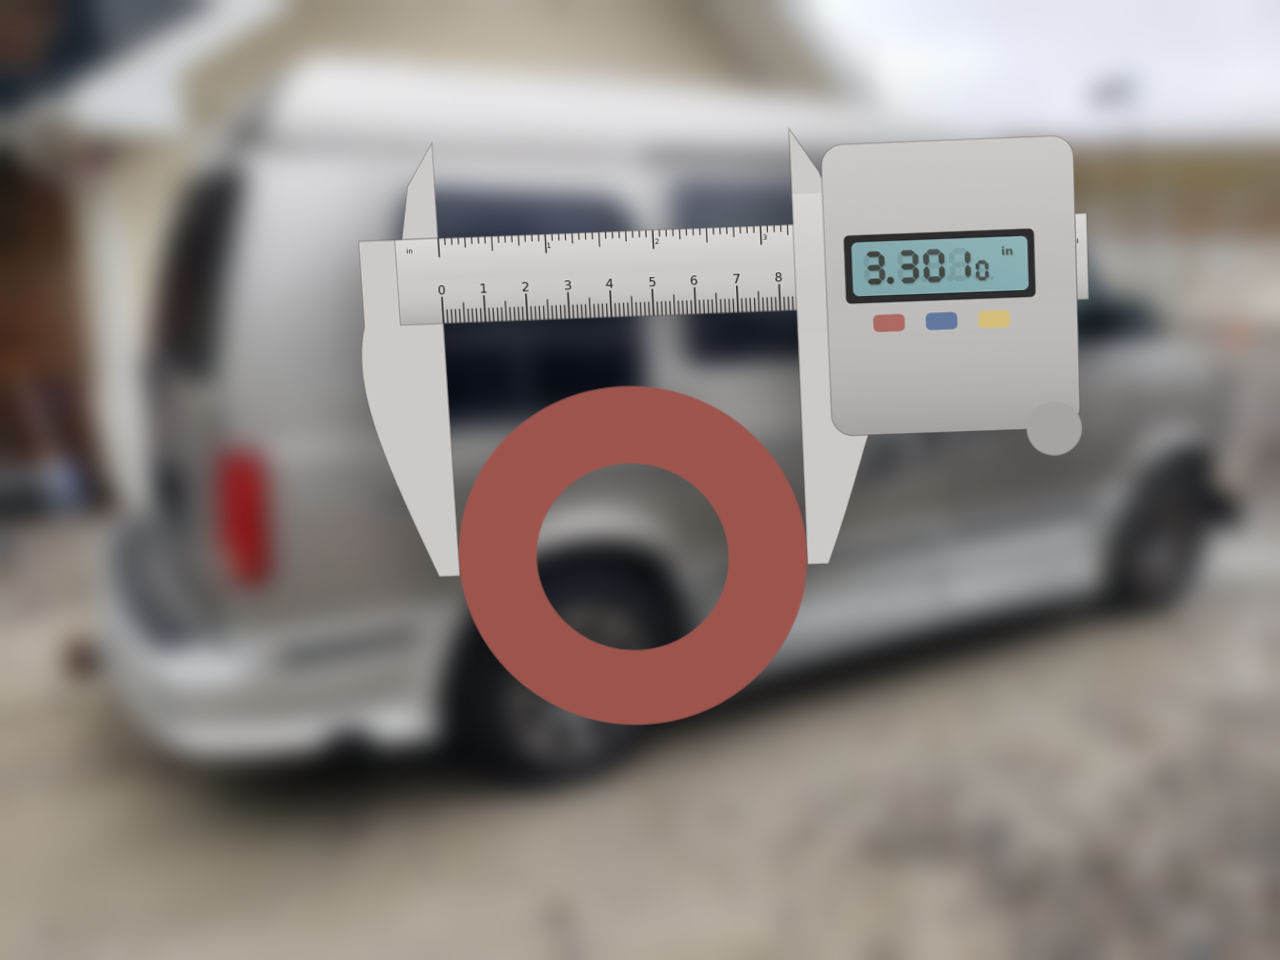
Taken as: 3.3010,in
